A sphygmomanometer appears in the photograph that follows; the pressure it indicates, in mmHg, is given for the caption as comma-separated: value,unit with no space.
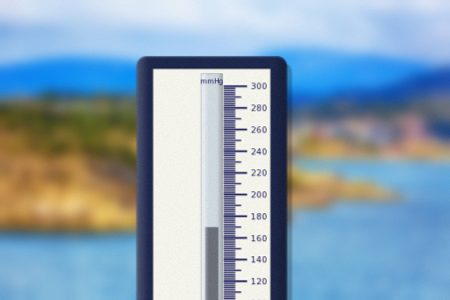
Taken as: 170,mmHg
